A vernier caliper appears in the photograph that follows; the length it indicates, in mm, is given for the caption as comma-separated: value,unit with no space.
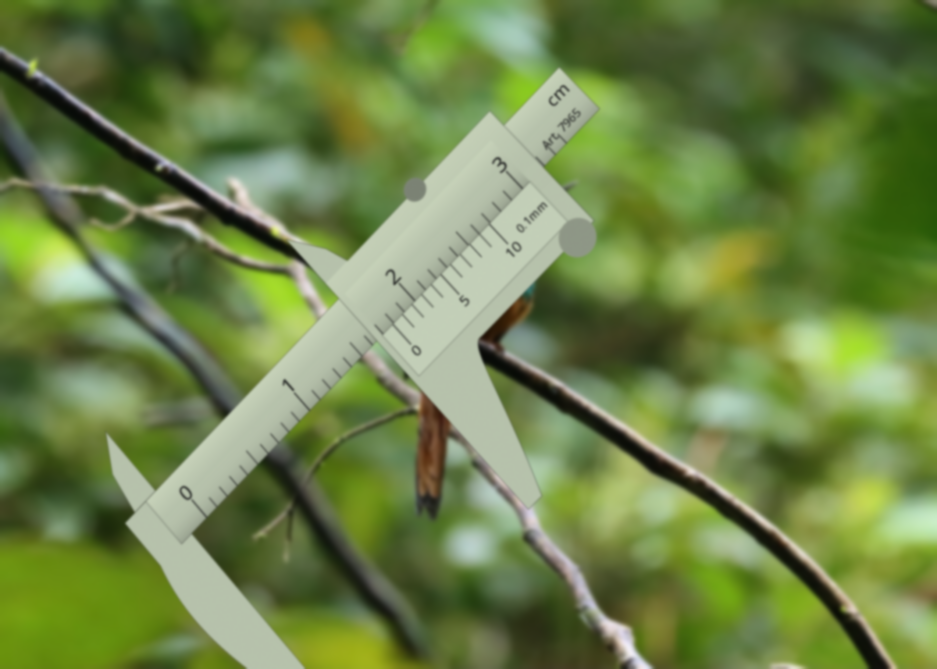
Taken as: 17.9,mm
